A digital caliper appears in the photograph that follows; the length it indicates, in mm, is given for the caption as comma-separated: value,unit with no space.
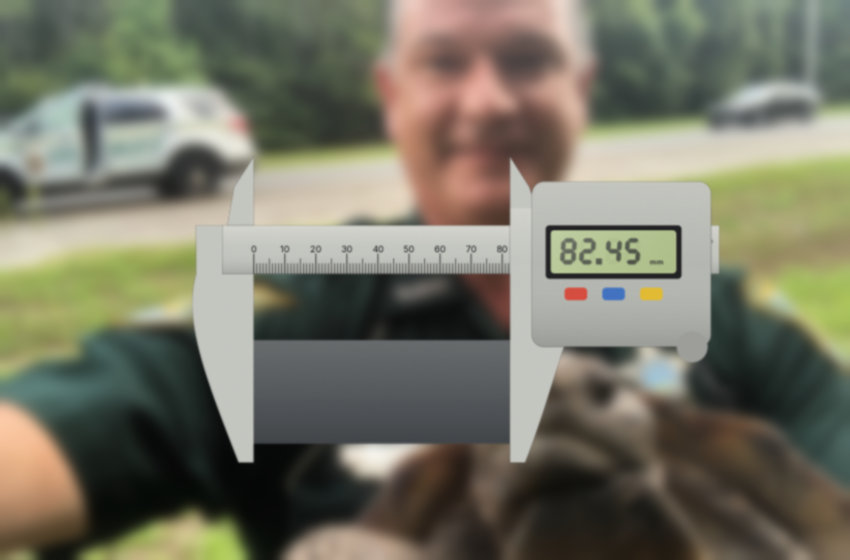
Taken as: 82.45,mm
